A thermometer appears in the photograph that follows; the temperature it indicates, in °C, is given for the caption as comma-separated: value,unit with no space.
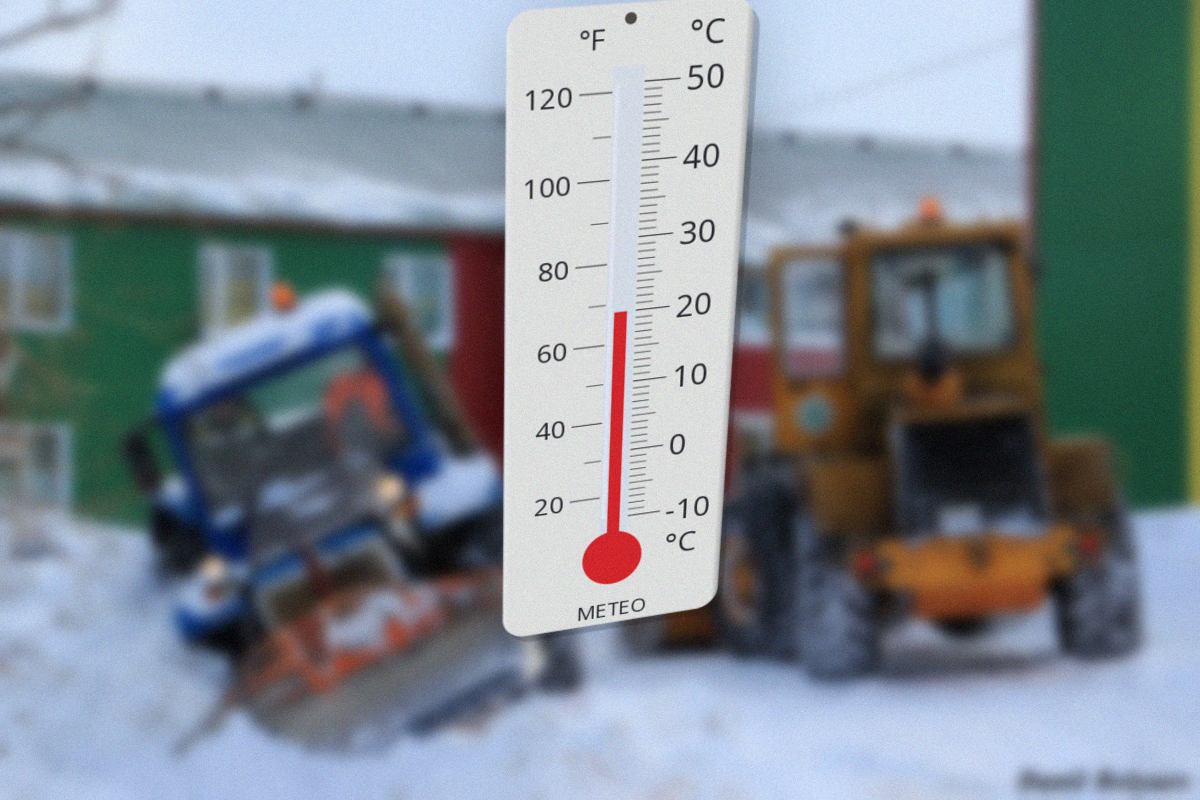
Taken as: 20,°C
